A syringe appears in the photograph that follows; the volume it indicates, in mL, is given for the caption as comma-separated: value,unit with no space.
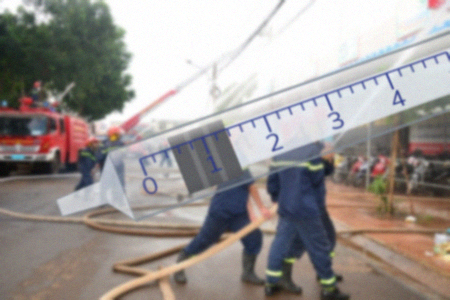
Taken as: 0.5,mL
